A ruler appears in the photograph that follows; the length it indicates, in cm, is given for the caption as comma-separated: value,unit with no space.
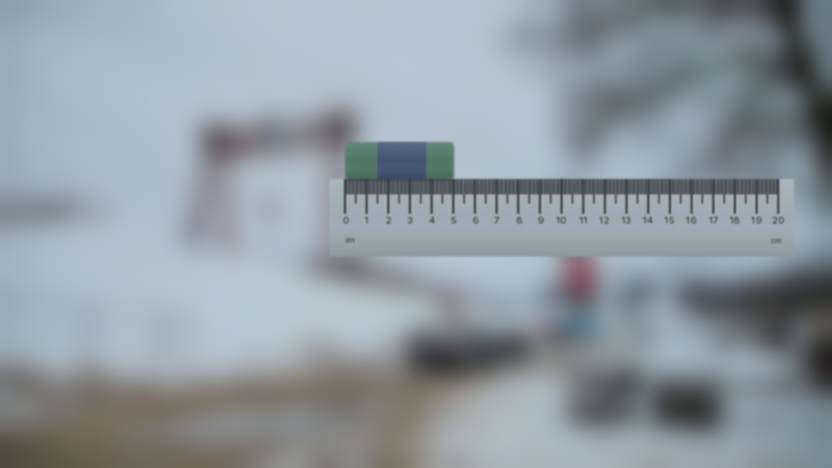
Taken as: 5,cm
